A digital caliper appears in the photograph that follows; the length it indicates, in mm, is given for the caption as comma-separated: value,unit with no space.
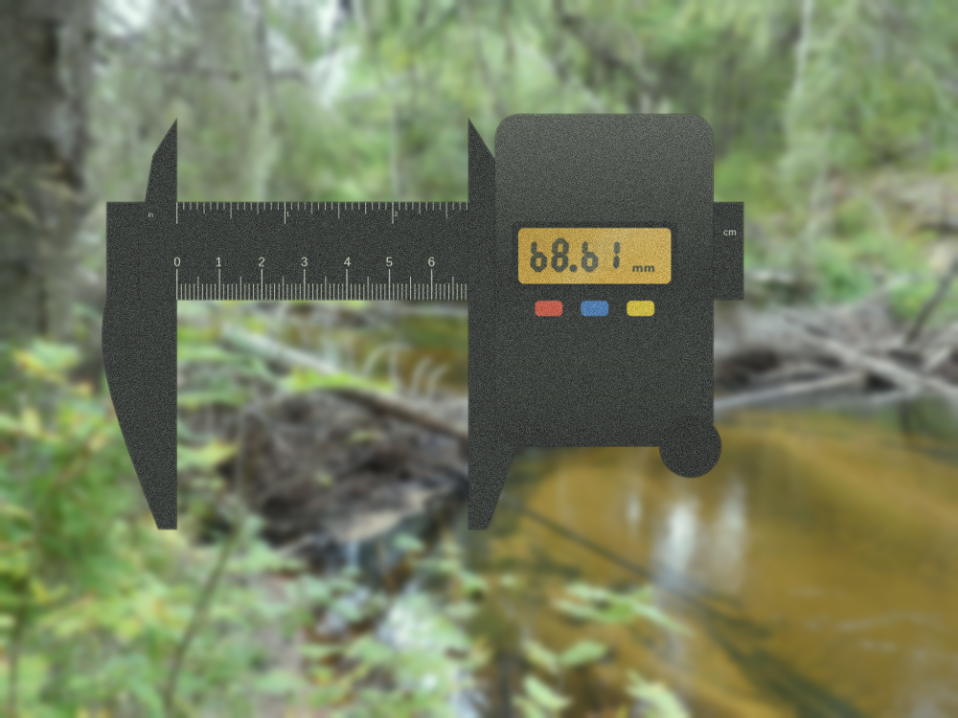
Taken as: 68.61,mm
